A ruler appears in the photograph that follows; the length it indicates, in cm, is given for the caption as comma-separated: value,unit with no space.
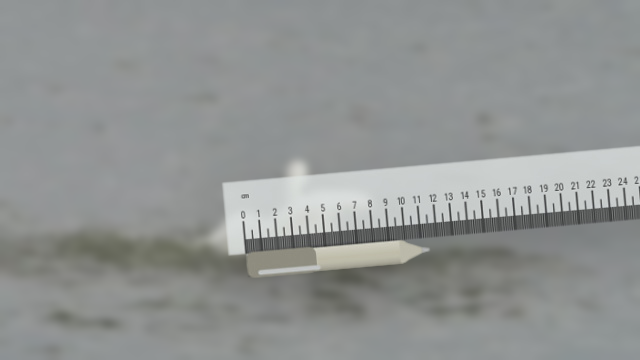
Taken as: 11.5,cm
